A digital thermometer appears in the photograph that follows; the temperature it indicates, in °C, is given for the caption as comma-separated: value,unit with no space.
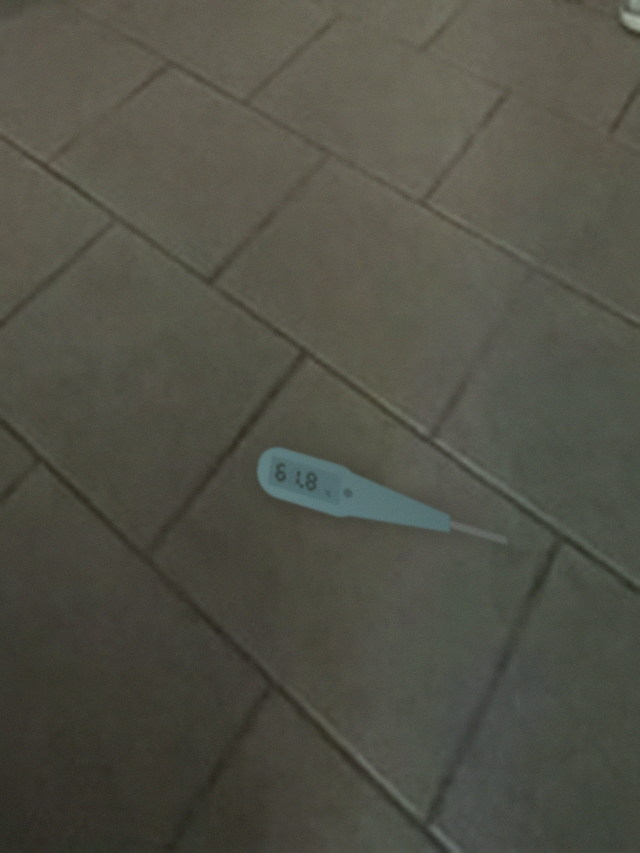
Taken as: 61.8,°C
